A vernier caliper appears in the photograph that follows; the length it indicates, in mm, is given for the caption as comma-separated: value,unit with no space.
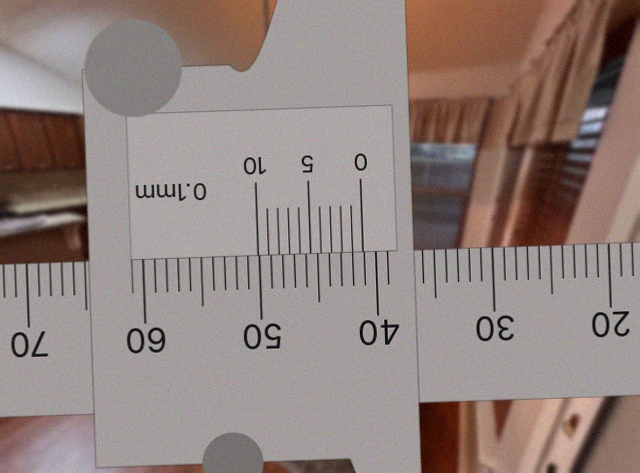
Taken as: 41.1,mm
